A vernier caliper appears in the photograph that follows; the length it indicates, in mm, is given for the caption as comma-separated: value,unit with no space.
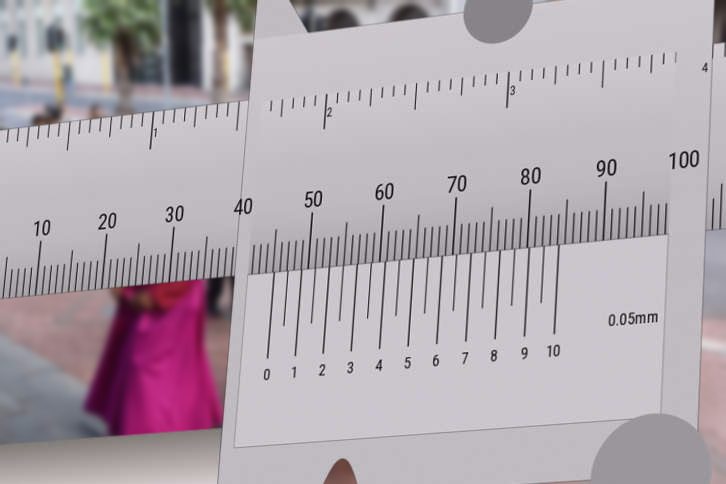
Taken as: 45.2,mm
